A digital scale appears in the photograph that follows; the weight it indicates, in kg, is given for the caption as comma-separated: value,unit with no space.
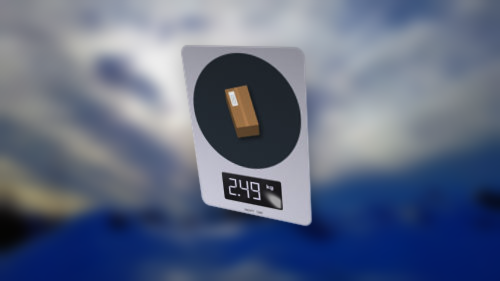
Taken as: 2.49,kg
